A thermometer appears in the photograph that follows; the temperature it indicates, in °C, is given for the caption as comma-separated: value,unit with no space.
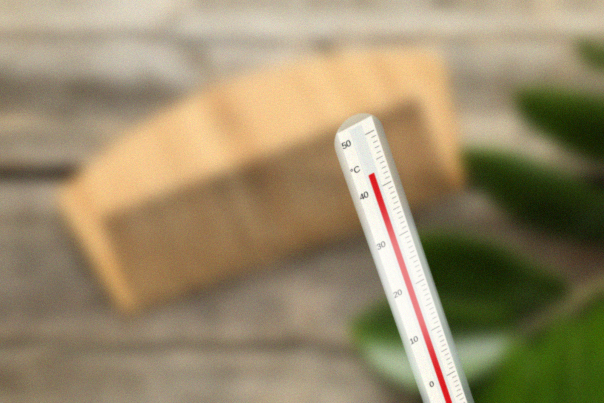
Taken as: 43,°C
